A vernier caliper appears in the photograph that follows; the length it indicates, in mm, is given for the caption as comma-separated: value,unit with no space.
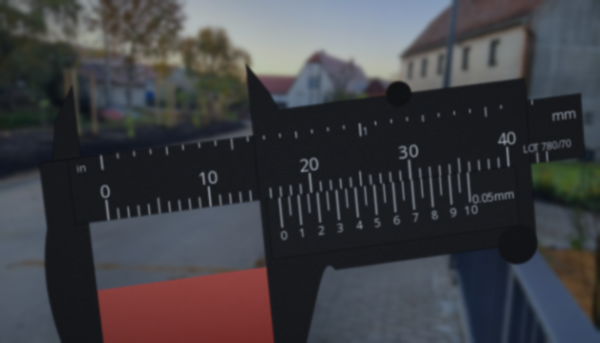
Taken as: 16.8,mm
